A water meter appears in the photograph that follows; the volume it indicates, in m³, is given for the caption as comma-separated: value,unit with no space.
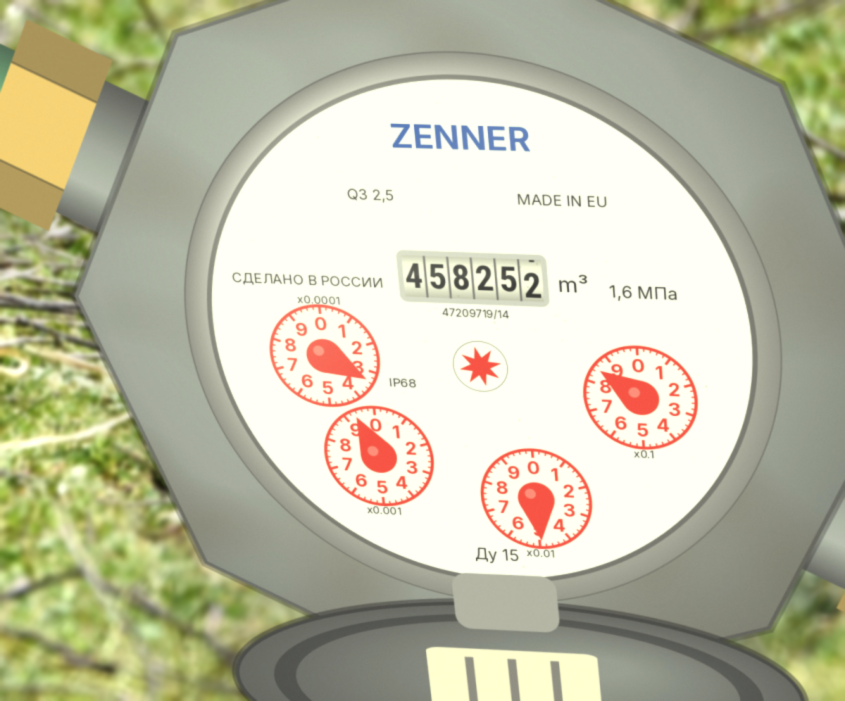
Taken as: 458251.8493,m³
